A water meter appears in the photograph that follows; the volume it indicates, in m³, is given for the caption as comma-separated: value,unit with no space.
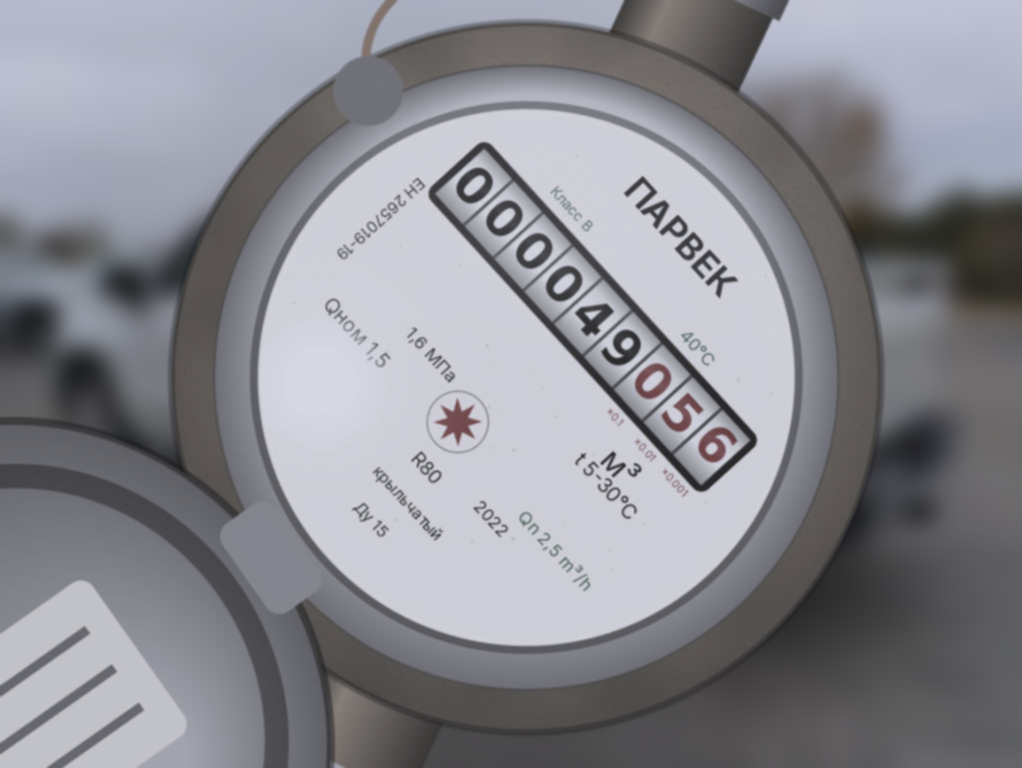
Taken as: 49.056,m³
